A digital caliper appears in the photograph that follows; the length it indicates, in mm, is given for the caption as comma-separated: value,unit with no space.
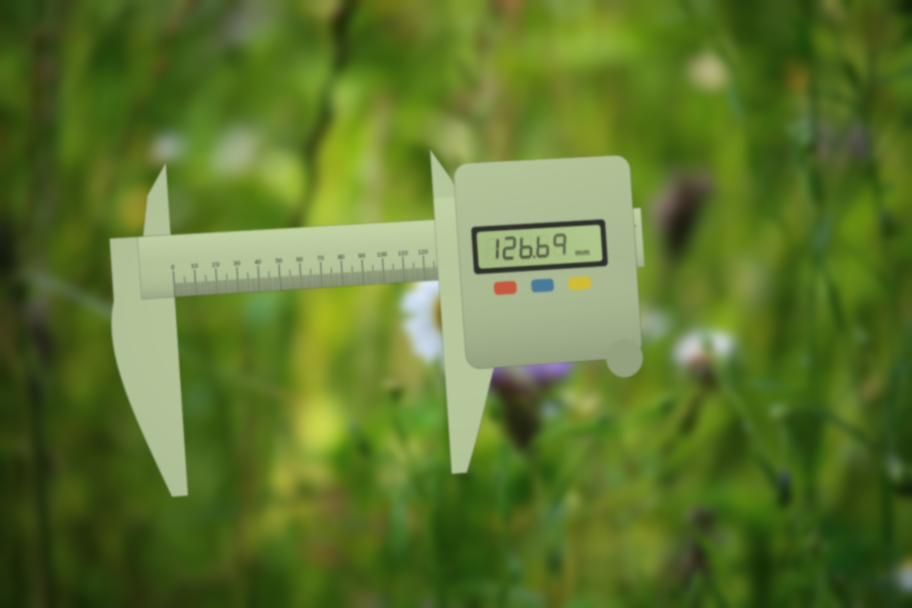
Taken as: 126.69,mm
